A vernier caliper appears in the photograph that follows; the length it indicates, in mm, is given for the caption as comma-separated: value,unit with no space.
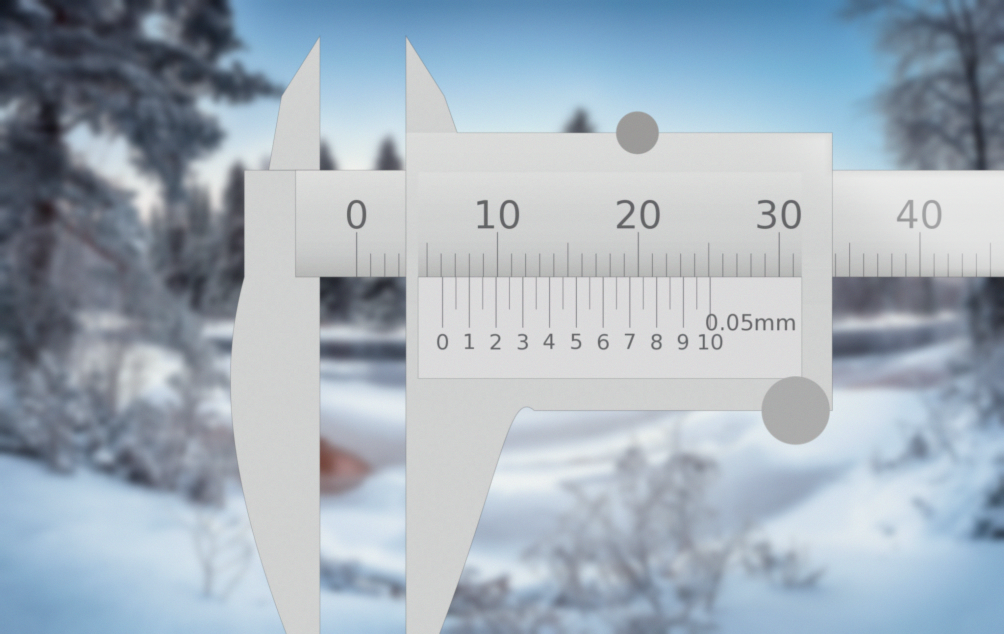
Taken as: 6.1,mm
